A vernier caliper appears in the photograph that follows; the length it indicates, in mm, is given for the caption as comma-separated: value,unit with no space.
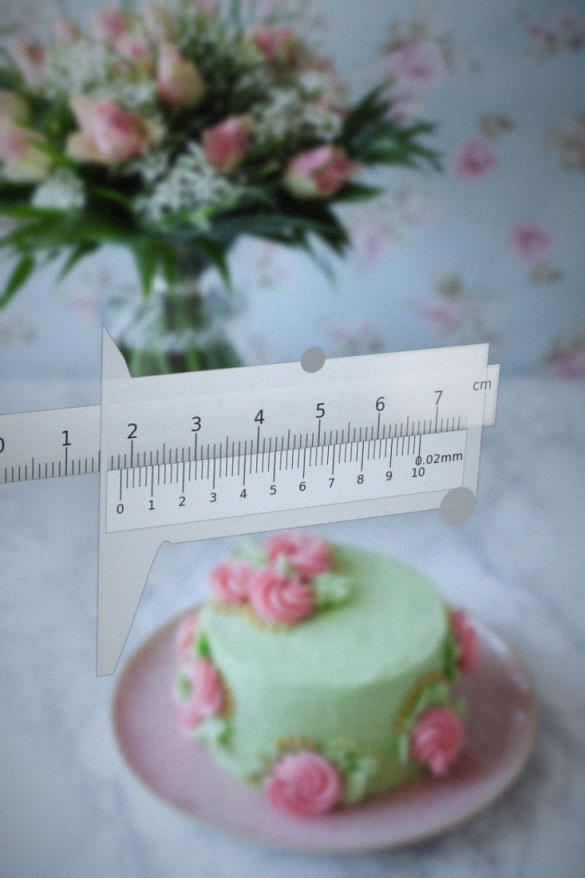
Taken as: 18.4,mm
